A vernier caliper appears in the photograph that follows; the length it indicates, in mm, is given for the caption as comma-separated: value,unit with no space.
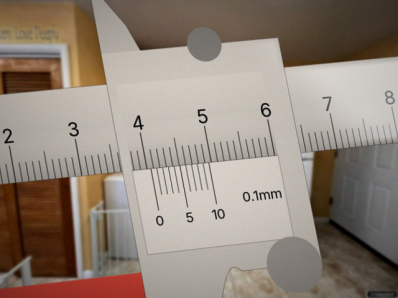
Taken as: 40.6,mm
